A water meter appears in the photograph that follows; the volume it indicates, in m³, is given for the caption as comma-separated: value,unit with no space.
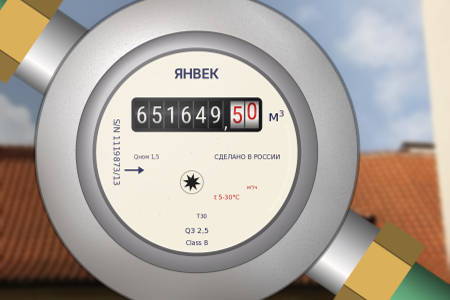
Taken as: 651649.50,m³
